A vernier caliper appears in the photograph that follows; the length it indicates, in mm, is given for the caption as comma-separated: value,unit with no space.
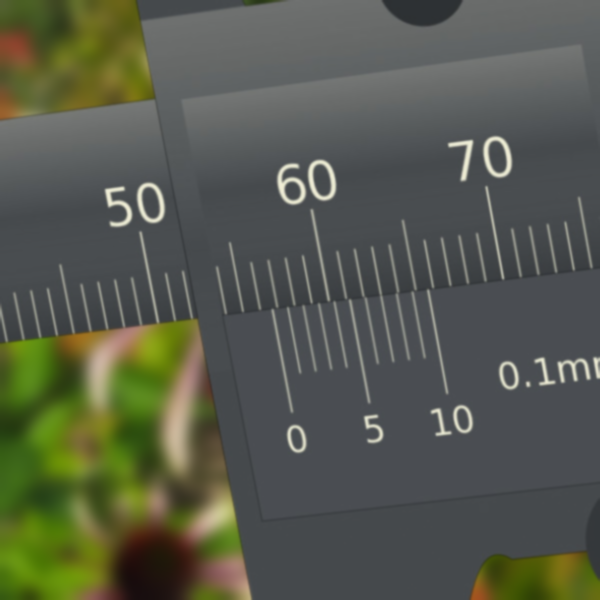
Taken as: 56.7,mm
